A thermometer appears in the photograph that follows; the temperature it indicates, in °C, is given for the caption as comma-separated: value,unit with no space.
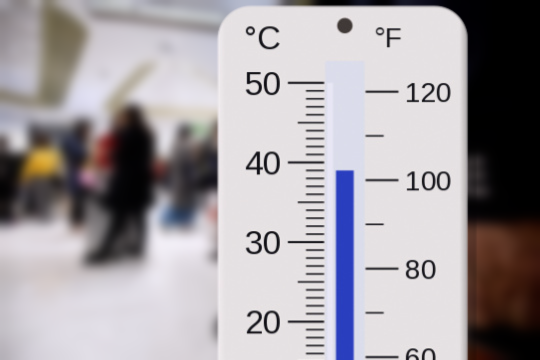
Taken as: 39,°C
